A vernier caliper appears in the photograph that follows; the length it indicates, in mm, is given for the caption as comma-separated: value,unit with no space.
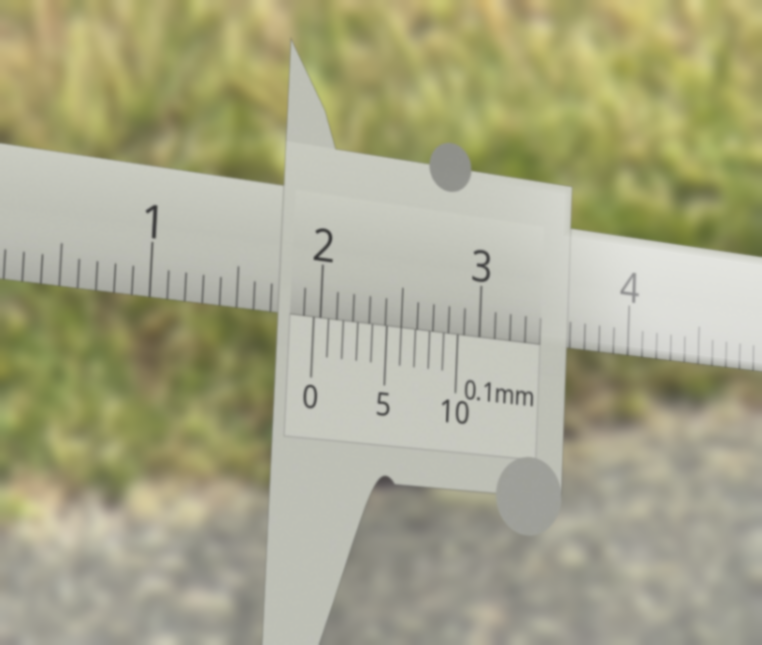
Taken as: 19.6,mm
